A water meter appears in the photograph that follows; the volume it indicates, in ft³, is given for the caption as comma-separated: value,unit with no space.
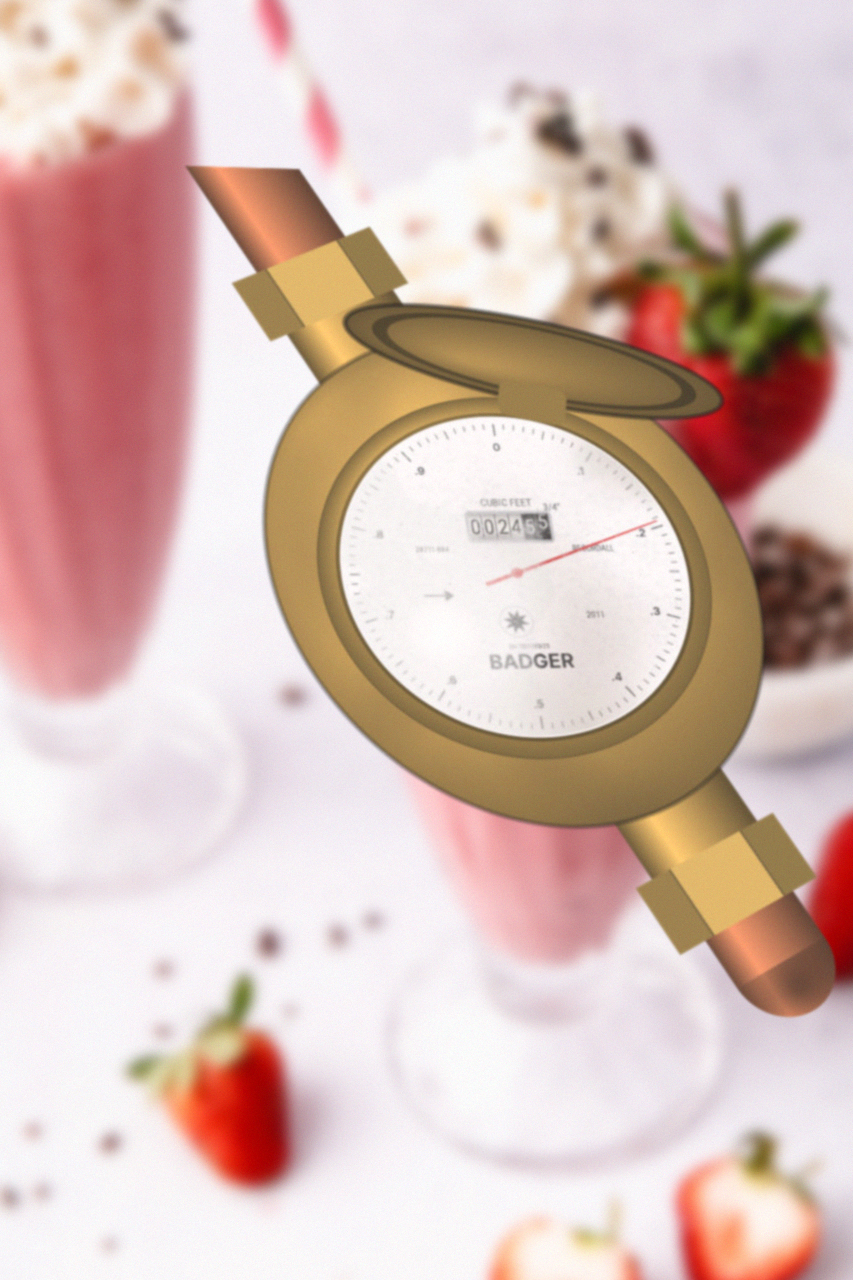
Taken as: 2455.19,ft³
